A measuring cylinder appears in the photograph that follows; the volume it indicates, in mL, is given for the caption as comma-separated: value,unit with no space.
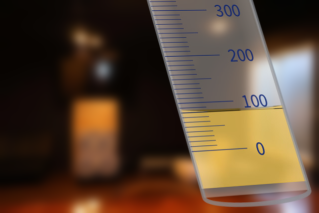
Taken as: 80,mL
